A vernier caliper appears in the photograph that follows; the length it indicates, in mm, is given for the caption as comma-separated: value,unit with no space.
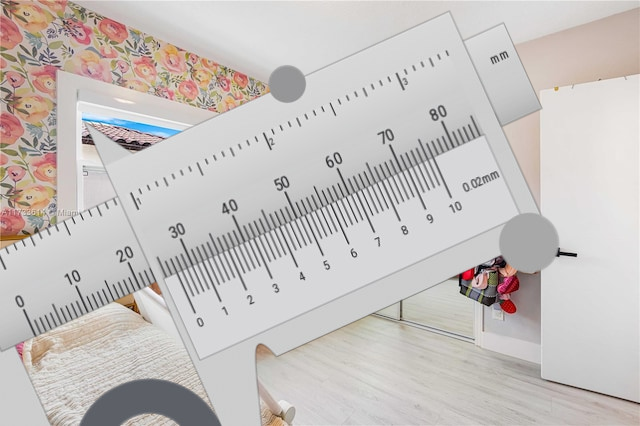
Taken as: 27.0,mm
